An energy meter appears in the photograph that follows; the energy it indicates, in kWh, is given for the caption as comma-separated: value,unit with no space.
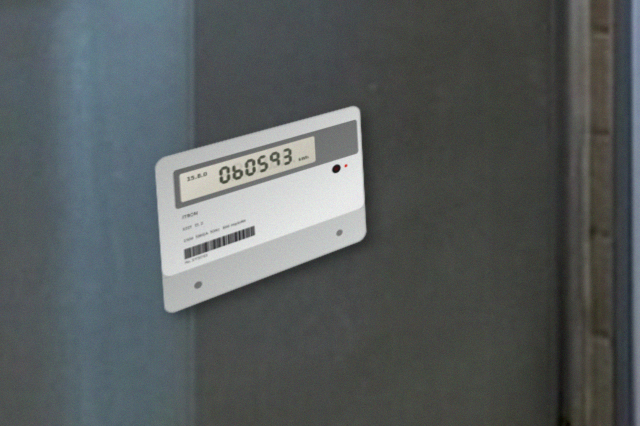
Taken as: 60593,kWh
